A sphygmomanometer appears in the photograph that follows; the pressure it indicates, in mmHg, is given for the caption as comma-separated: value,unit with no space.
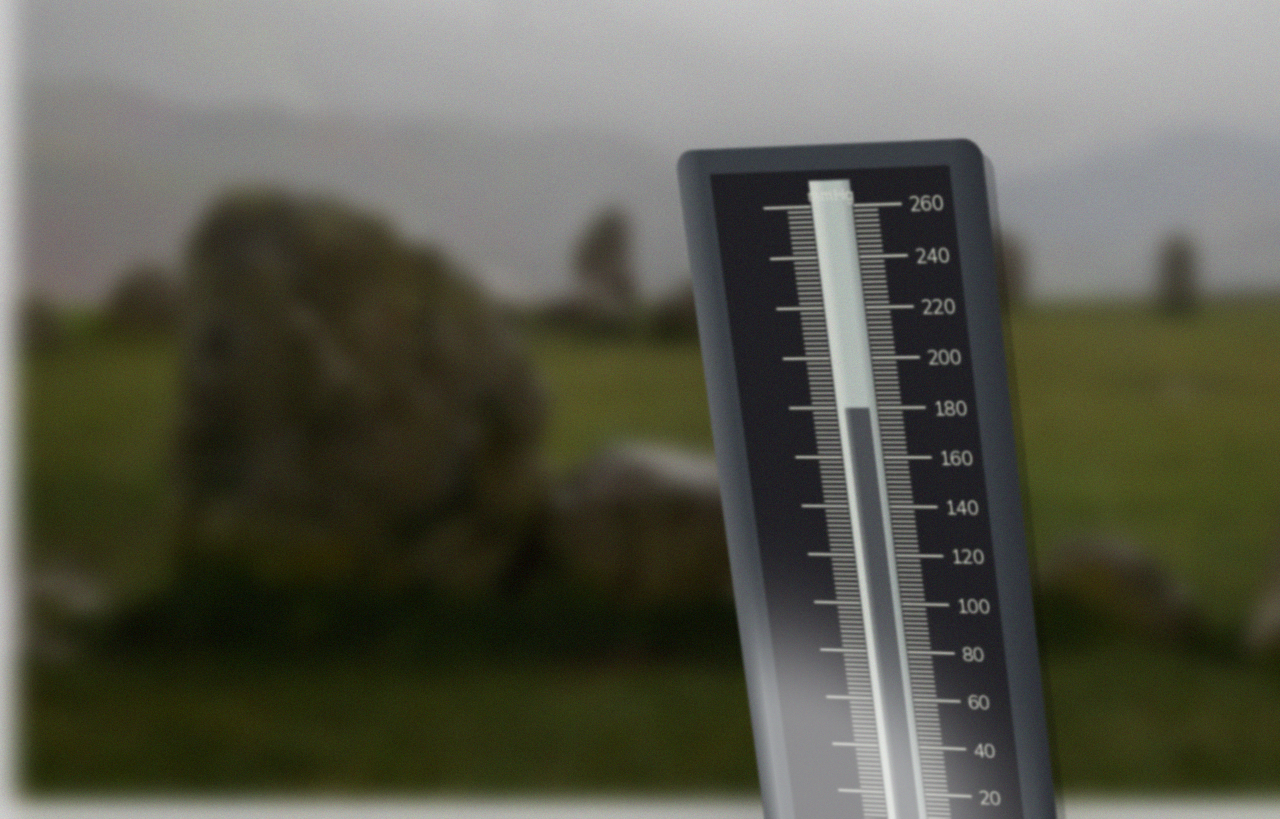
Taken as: 180,mmHg
